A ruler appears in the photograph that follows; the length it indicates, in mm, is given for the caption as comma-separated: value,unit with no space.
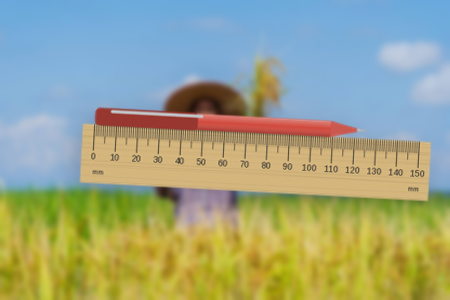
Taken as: 125,mm
